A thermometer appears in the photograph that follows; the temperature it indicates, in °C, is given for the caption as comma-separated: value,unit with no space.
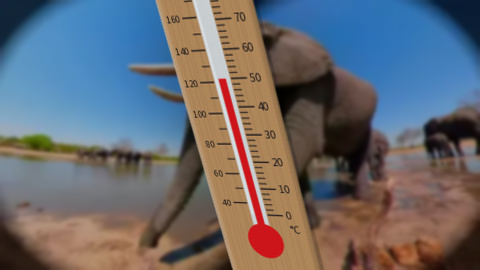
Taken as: 50,°C
